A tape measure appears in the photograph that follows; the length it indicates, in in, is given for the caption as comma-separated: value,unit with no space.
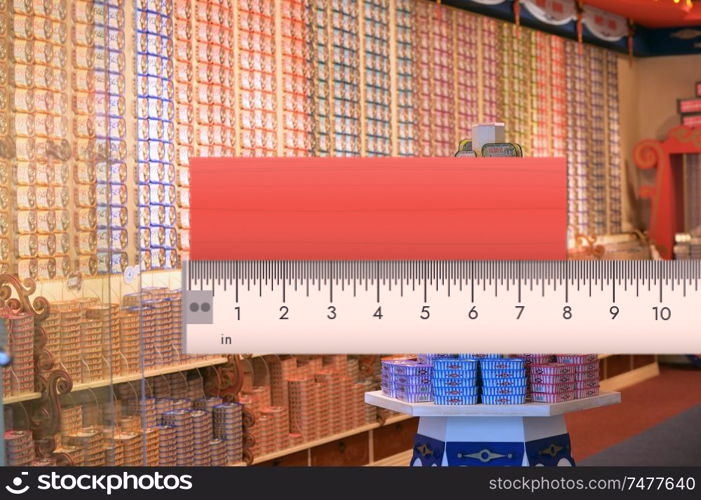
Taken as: 8,in
